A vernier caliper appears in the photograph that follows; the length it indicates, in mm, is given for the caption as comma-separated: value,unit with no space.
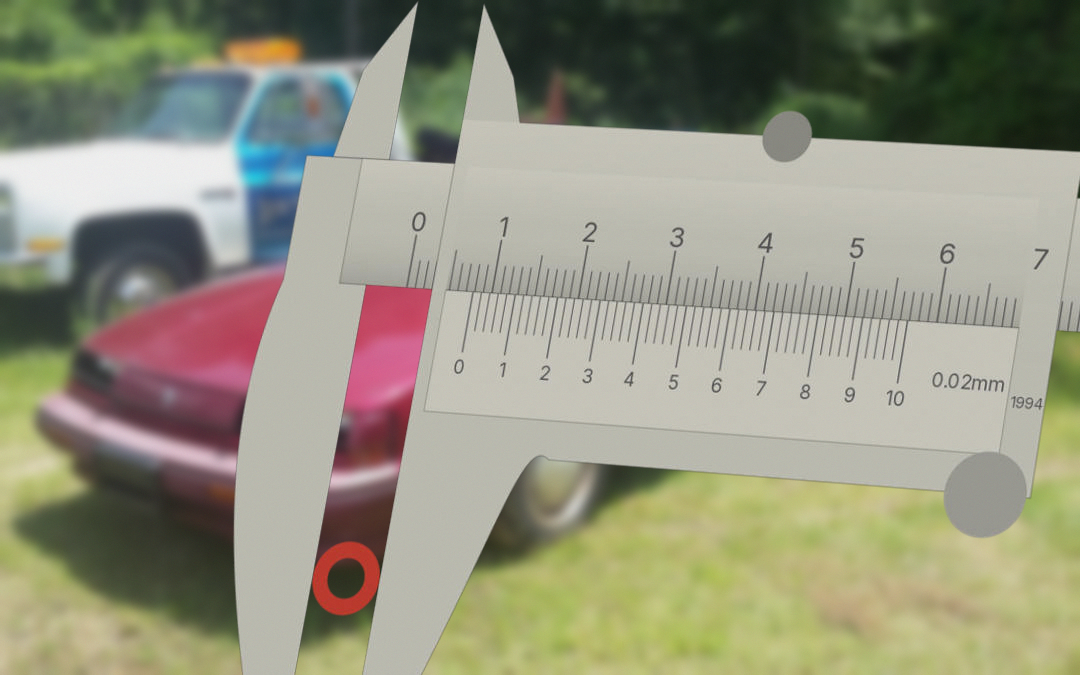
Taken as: 7.8,mm
